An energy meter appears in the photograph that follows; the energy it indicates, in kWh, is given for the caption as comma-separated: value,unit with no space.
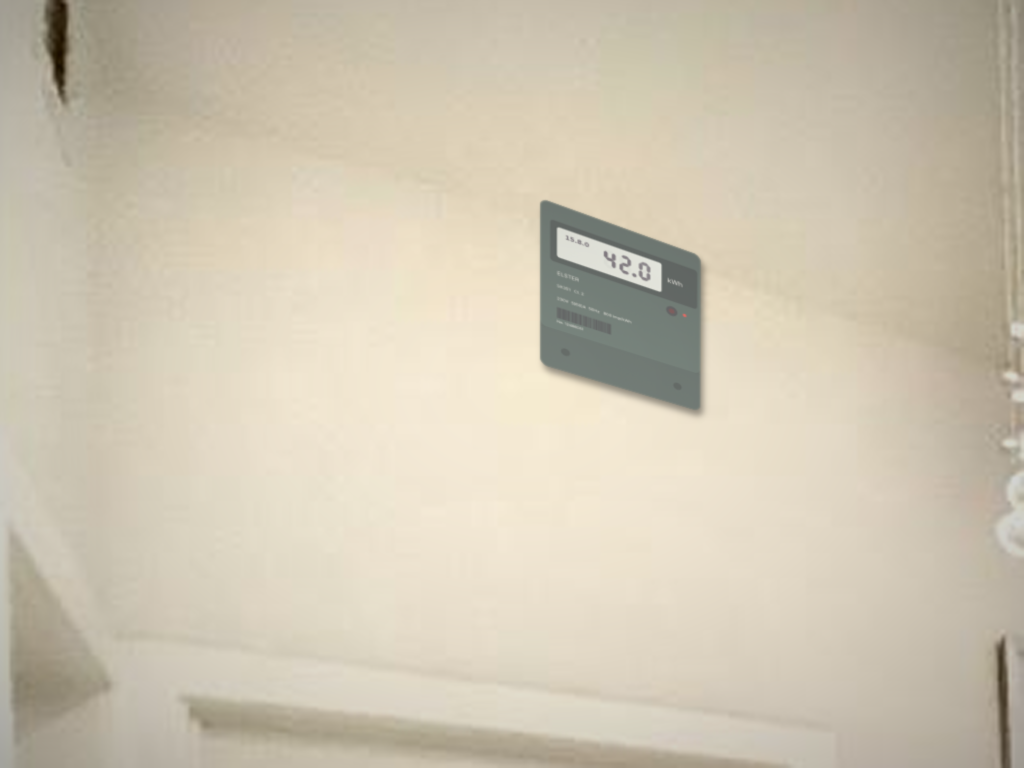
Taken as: 42.0,kWh
